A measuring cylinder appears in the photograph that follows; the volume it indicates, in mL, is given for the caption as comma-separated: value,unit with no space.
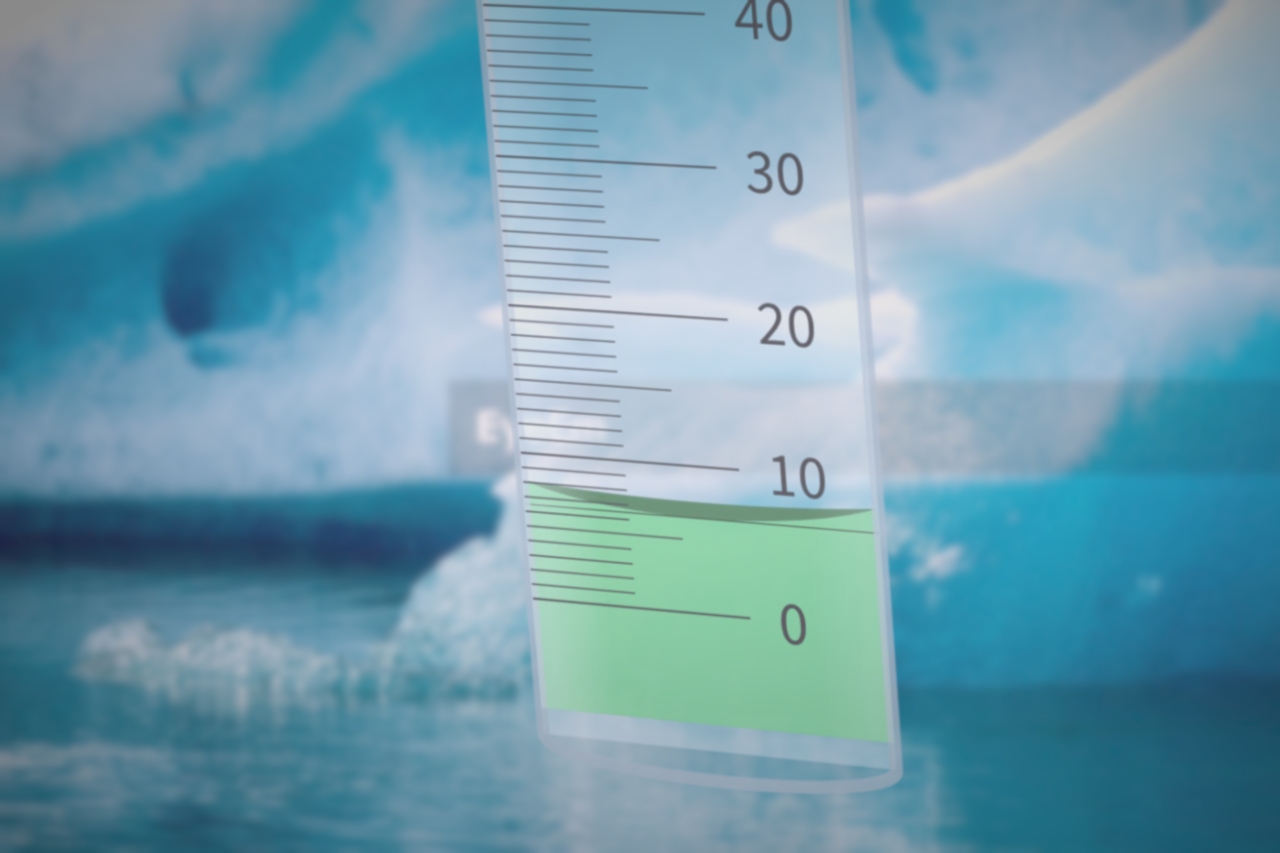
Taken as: 6.5,mL
